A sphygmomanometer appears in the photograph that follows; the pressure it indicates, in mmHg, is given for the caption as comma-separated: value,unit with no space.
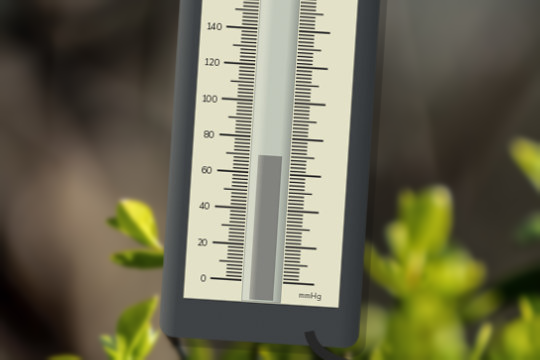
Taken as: 70,mmHg
